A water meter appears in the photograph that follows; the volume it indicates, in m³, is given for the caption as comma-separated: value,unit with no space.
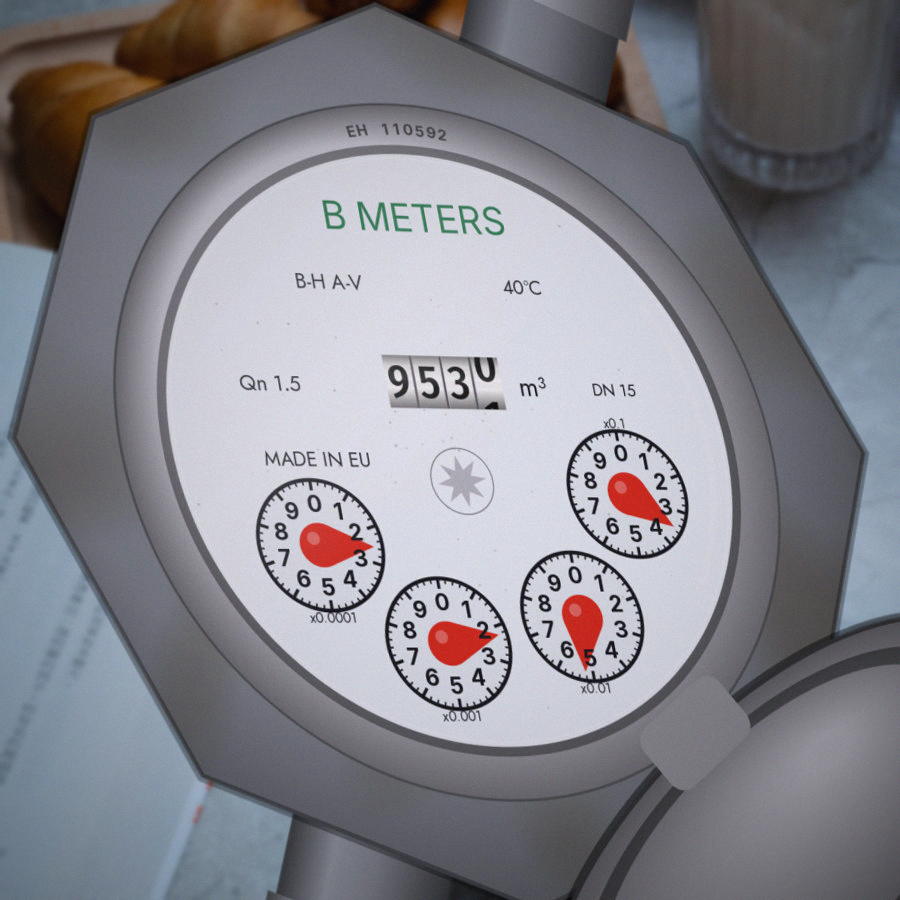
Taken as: 9530.3522,m³
